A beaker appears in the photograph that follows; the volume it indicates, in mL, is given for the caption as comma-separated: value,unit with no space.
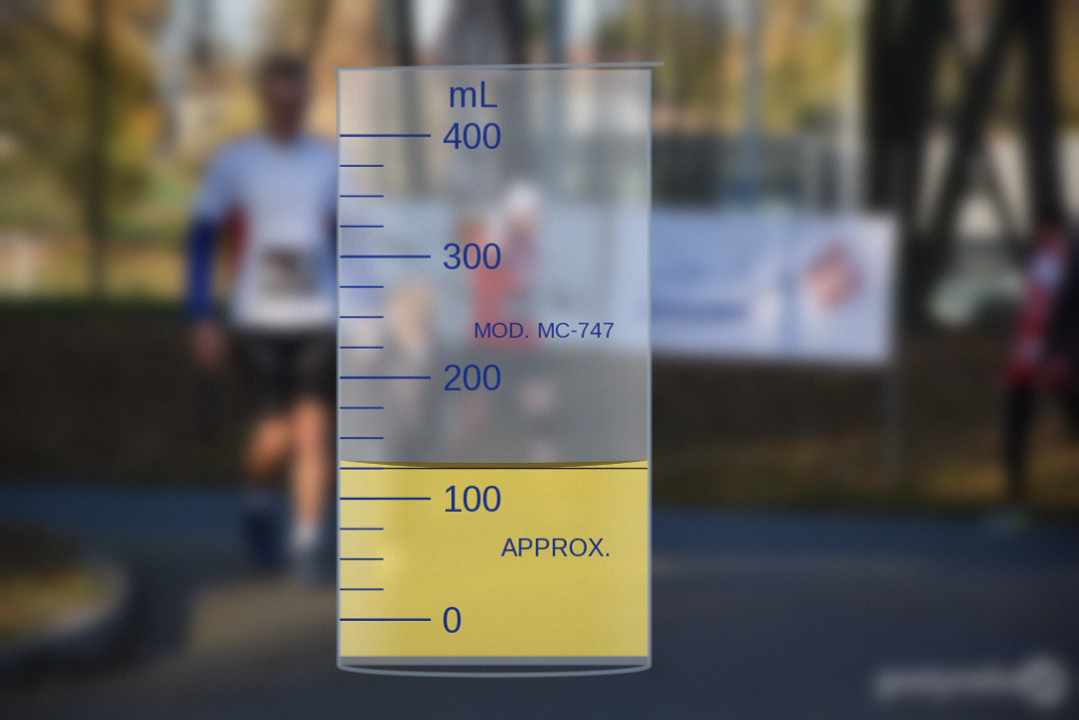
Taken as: 125,mL
